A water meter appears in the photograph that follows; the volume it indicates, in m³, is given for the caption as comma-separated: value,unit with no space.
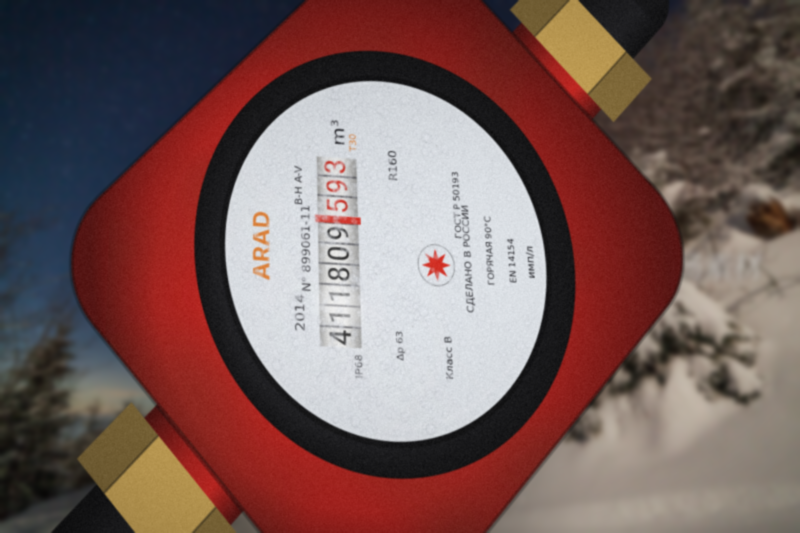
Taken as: 411809.593,m³
